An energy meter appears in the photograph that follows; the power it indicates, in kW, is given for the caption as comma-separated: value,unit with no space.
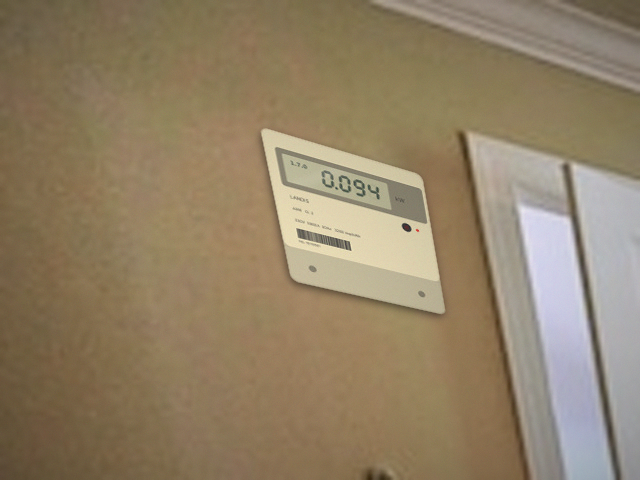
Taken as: 0.094,kW
